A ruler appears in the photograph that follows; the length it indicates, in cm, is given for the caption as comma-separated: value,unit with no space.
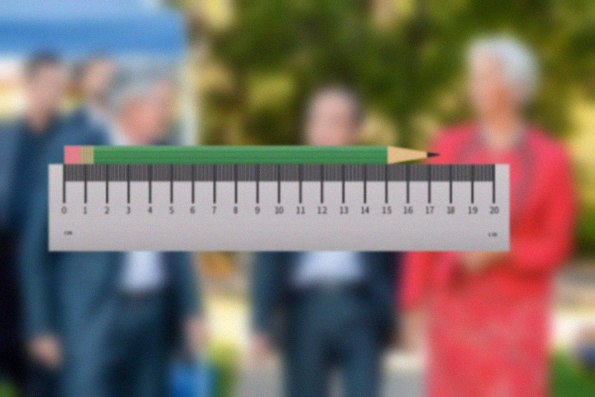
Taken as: 17.5,cm
